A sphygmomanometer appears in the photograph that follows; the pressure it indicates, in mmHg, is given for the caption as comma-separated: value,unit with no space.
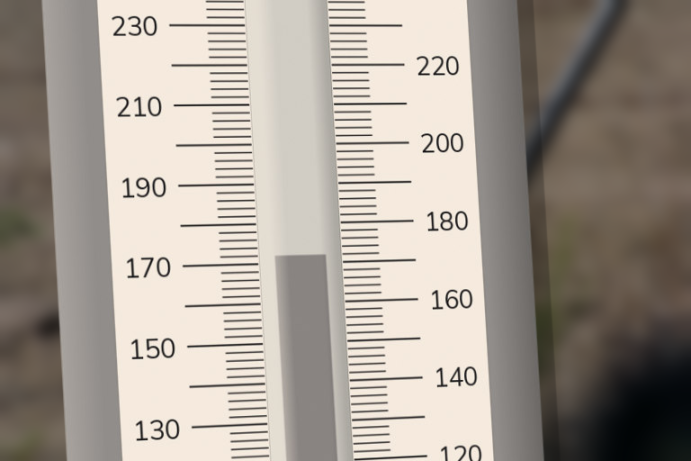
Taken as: 172,mmHg
